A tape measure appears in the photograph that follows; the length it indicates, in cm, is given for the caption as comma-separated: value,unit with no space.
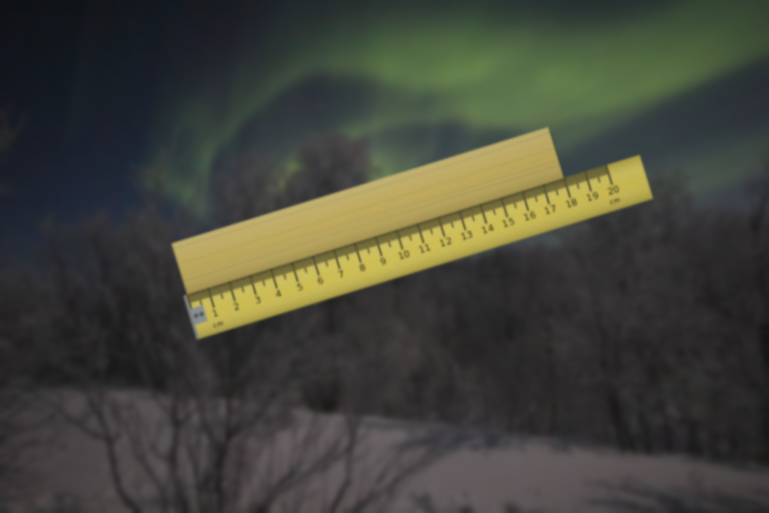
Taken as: 18,cm
